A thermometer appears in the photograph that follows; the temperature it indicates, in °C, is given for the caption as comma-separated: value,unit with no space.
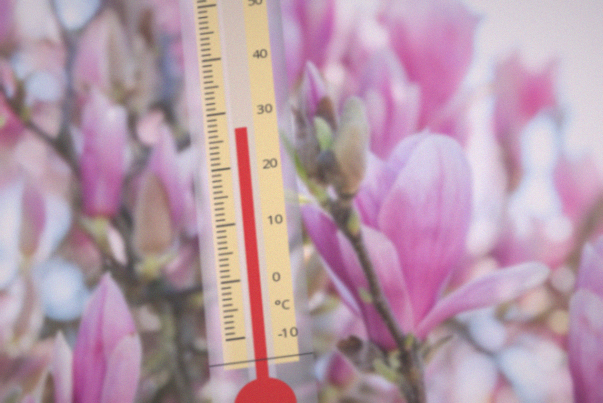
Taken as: 27,°C
